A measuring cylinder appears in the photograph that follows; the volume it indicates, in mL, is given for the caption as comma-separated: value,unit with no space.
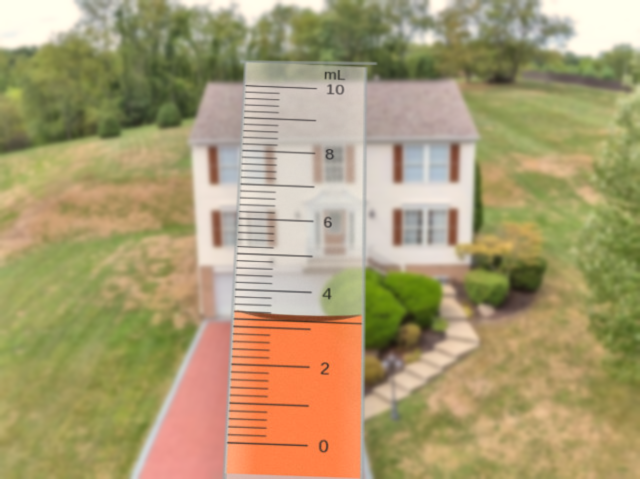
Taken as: 3.2,mL
